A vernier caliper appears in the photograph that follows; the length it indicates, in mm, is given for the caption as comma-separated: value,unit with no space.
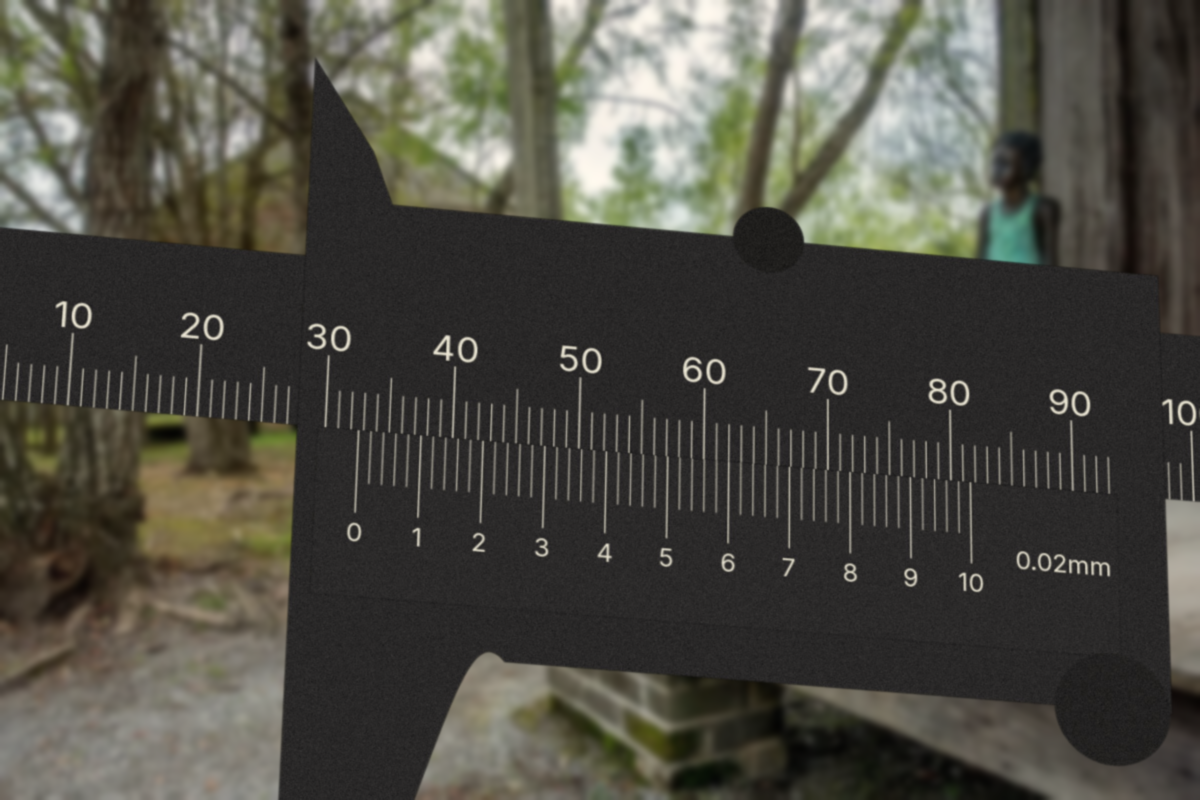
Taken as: 32.6,mm
